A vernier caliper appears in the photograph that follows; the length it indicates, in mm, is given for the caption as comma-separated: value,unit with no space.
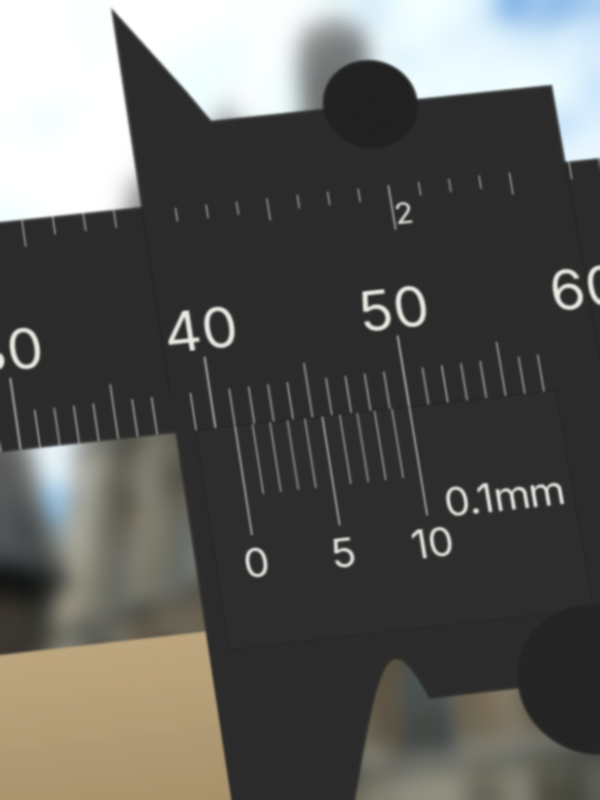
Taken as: 41.0,mm
